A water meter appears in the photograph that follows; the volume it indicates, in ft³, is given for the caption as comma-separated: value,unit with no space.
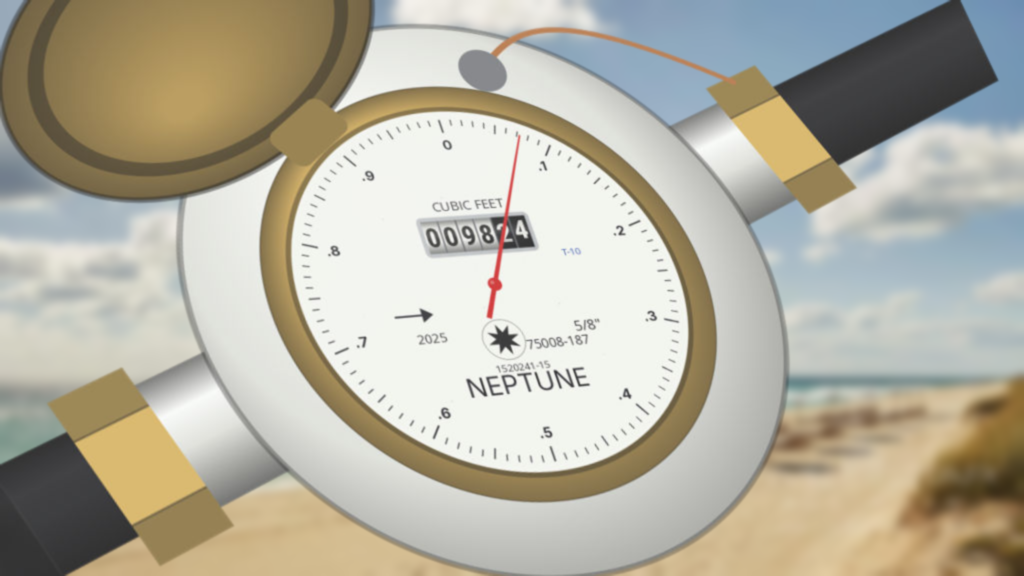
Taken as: 9824.07,ft³
